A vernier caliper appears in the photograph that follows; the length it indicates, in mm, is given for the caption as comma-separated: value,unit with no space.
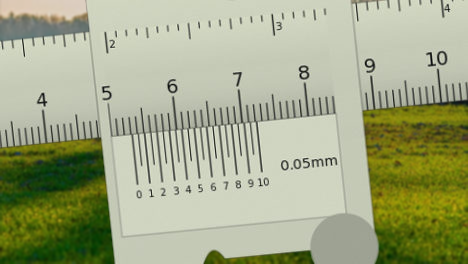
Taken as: 53.2,mm
